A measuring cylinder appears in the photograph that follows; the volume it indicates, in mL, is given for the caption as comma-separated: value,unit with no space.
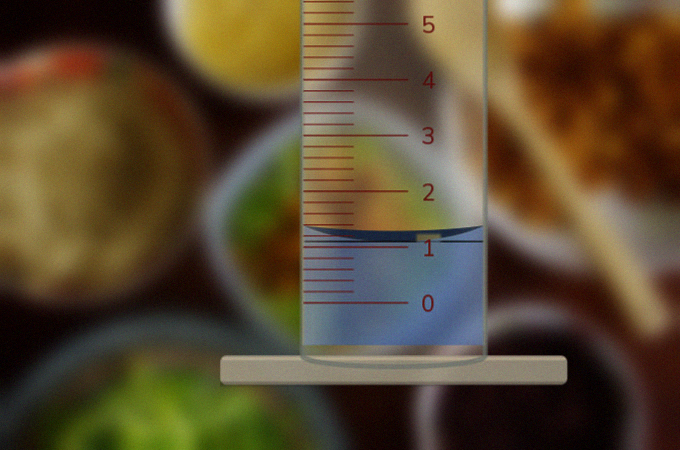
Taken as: 1.1,mL
